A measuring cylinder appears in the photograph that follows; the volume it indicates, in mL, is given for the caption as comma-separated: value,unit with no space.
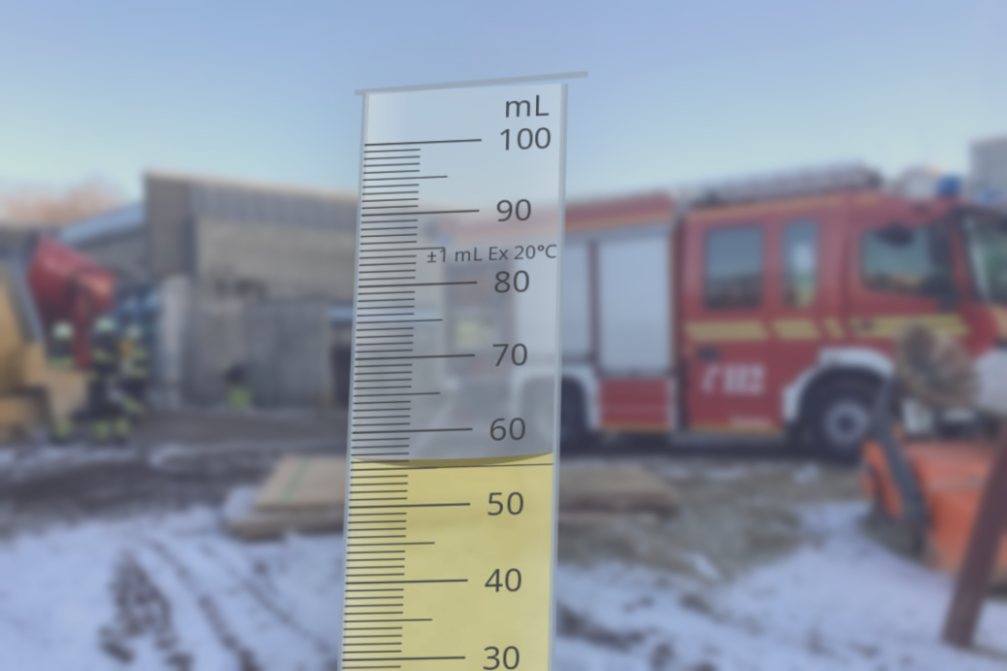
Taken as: 55,mL
